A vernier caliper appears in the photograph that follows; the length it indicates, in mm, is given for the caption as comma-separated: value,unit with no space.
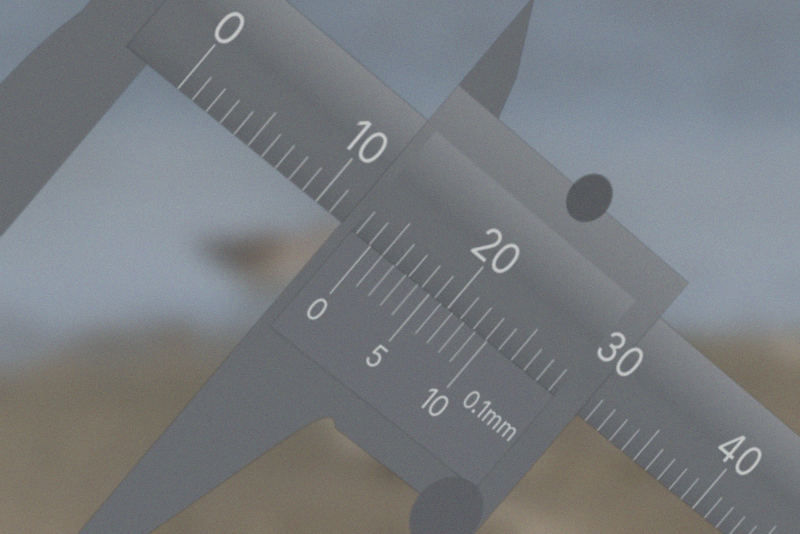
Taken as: 14.1,mm
